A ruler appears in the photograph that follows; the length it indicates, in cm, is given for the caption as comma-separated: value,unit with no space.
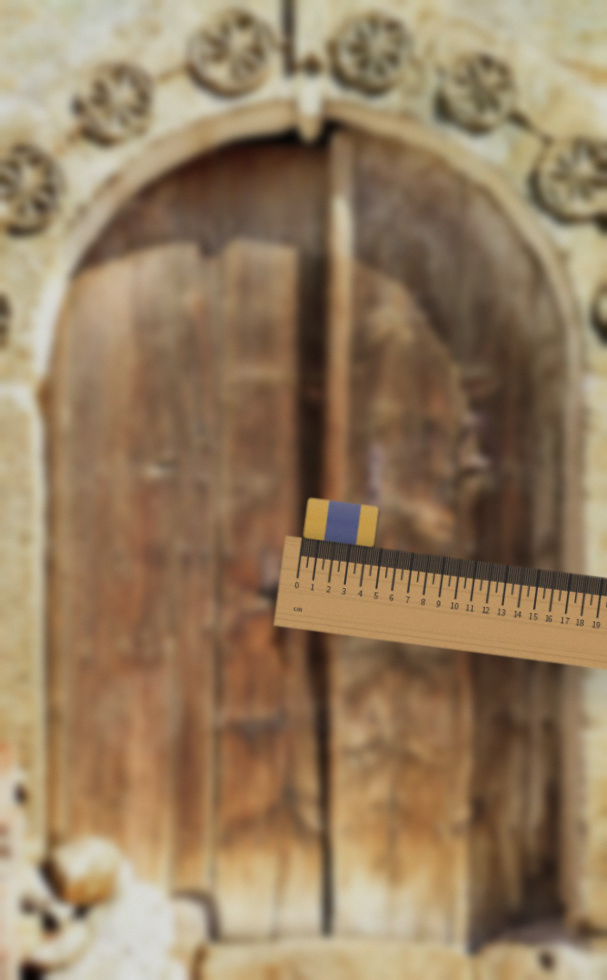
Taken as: 4.5,cm
